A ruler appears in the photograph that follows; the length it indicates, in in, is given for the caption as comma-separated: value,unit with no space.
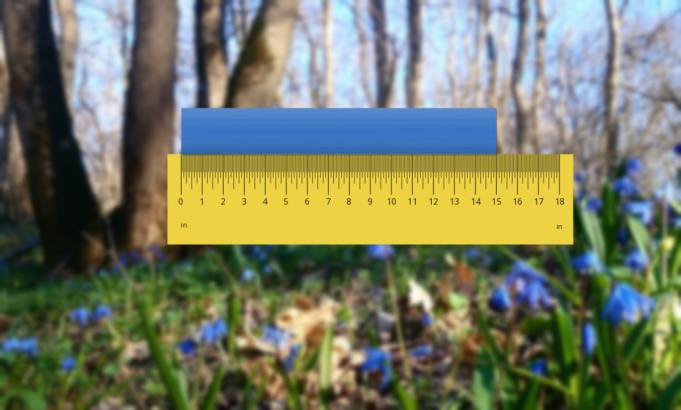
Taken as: 15,in
